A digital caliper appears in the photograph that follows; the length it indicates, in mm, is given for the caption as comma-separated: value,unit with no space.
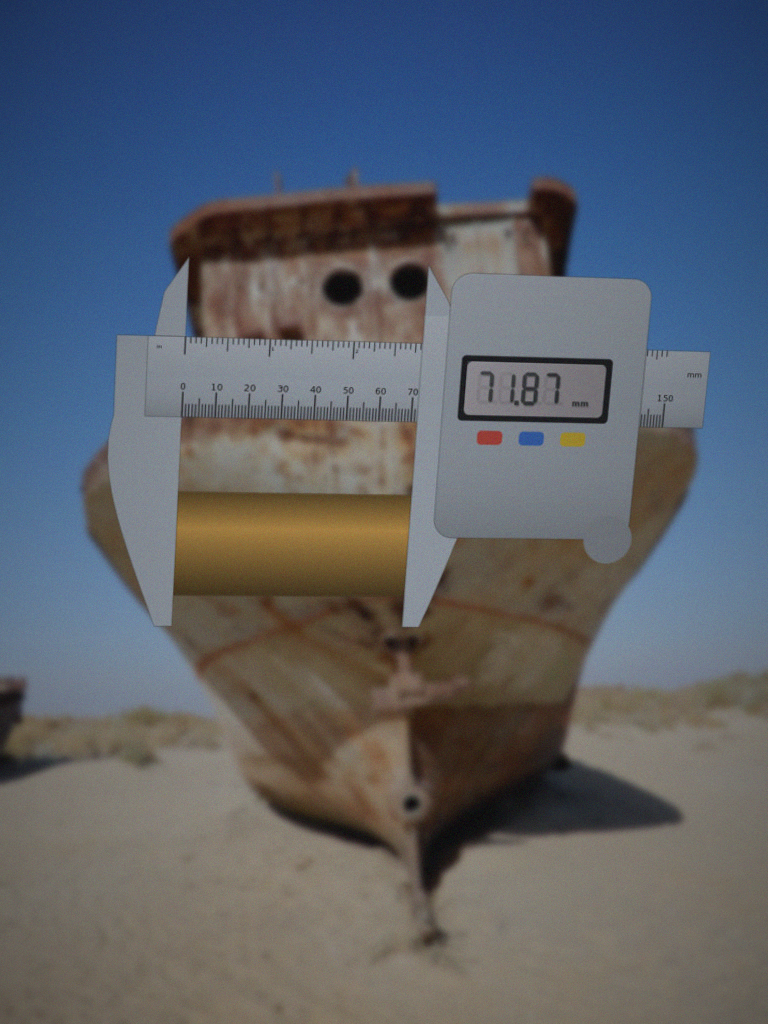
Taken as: 71.87,mm
